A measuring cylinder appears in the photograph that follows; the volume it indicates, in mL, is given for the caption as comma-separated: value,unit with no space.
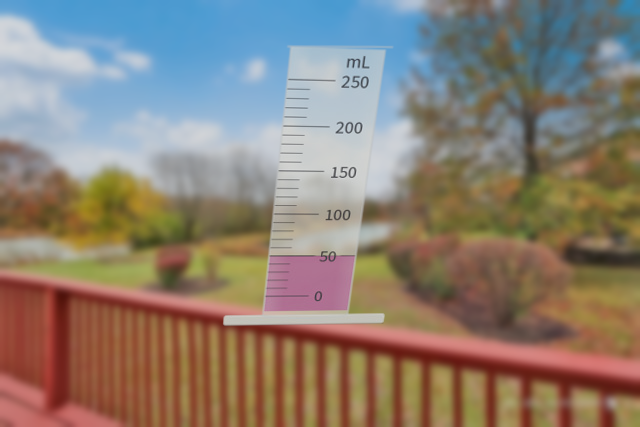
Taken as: 50,mL
